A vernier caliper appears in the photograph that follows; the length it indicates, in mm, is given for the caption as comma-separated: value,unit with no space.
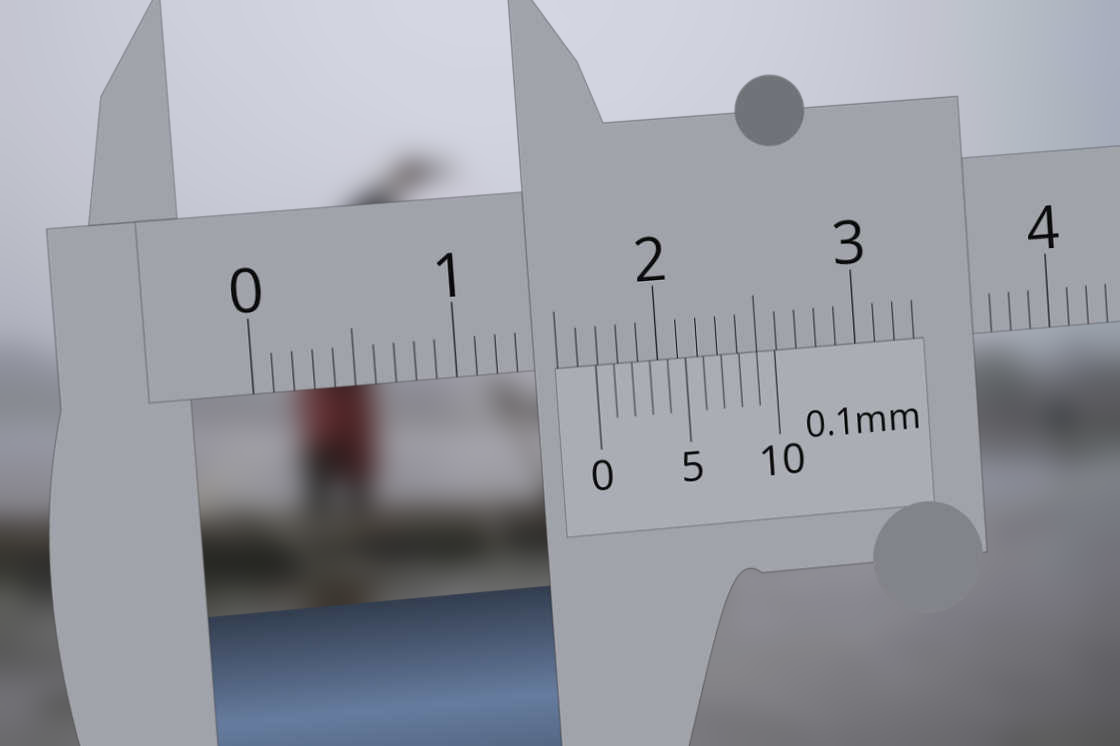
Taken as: 16.9,mm
